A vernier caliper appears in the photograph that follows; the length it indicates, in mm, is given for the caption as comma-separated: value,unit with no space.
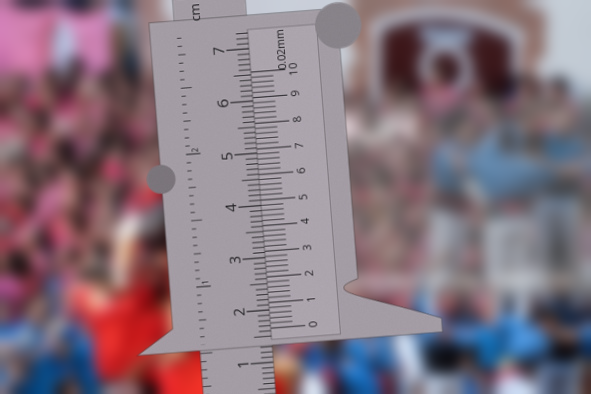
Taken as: 16.5,mm
